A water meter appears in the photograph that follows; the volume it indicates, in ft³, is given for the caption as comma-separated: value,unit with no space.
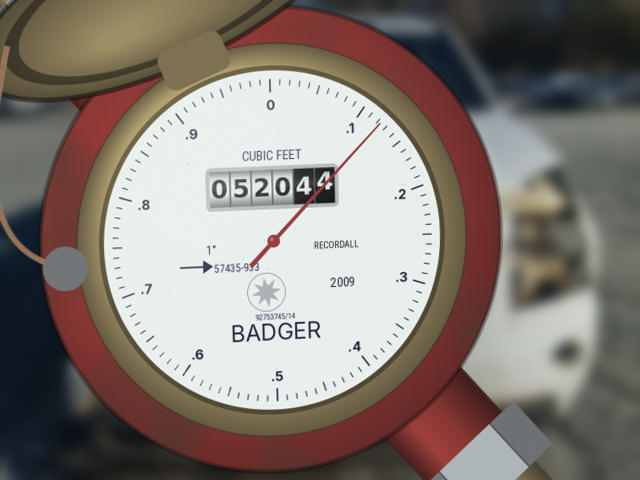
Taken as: 52044.12,ft³
